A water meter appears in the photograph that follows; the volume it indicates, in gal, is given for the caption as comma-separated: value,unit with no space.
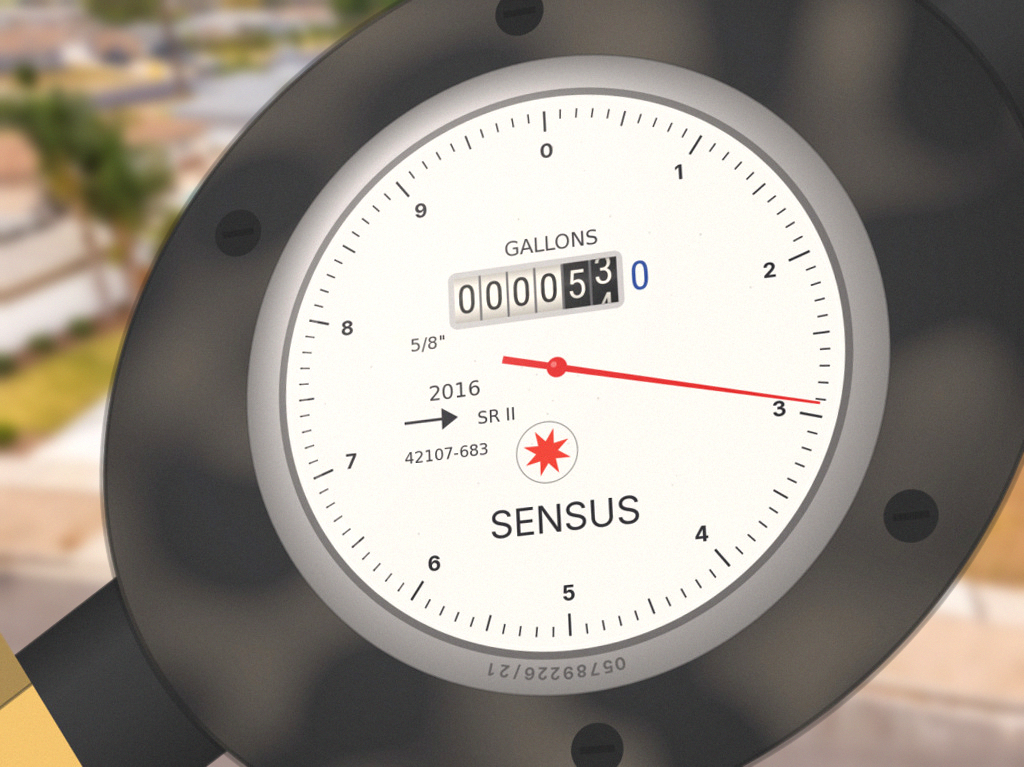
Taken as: 532.9,gal
